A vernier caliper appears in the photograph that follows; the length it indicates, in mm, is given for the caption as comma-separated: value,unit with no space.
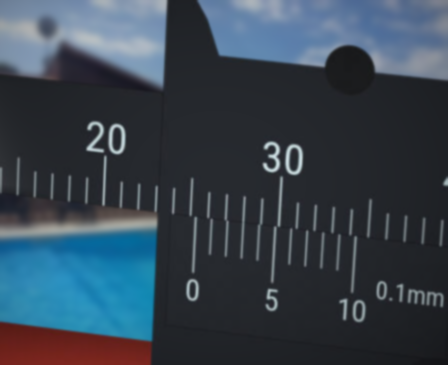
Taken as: 25.3,mm
